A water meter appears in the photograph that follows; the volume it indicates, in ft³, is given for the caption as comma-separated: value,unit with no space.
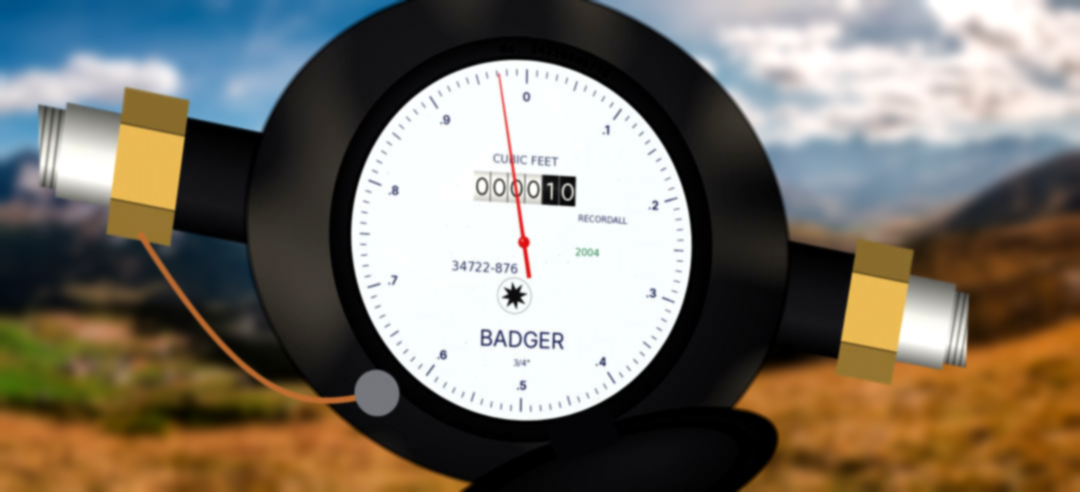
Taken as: 9.97,ft³
